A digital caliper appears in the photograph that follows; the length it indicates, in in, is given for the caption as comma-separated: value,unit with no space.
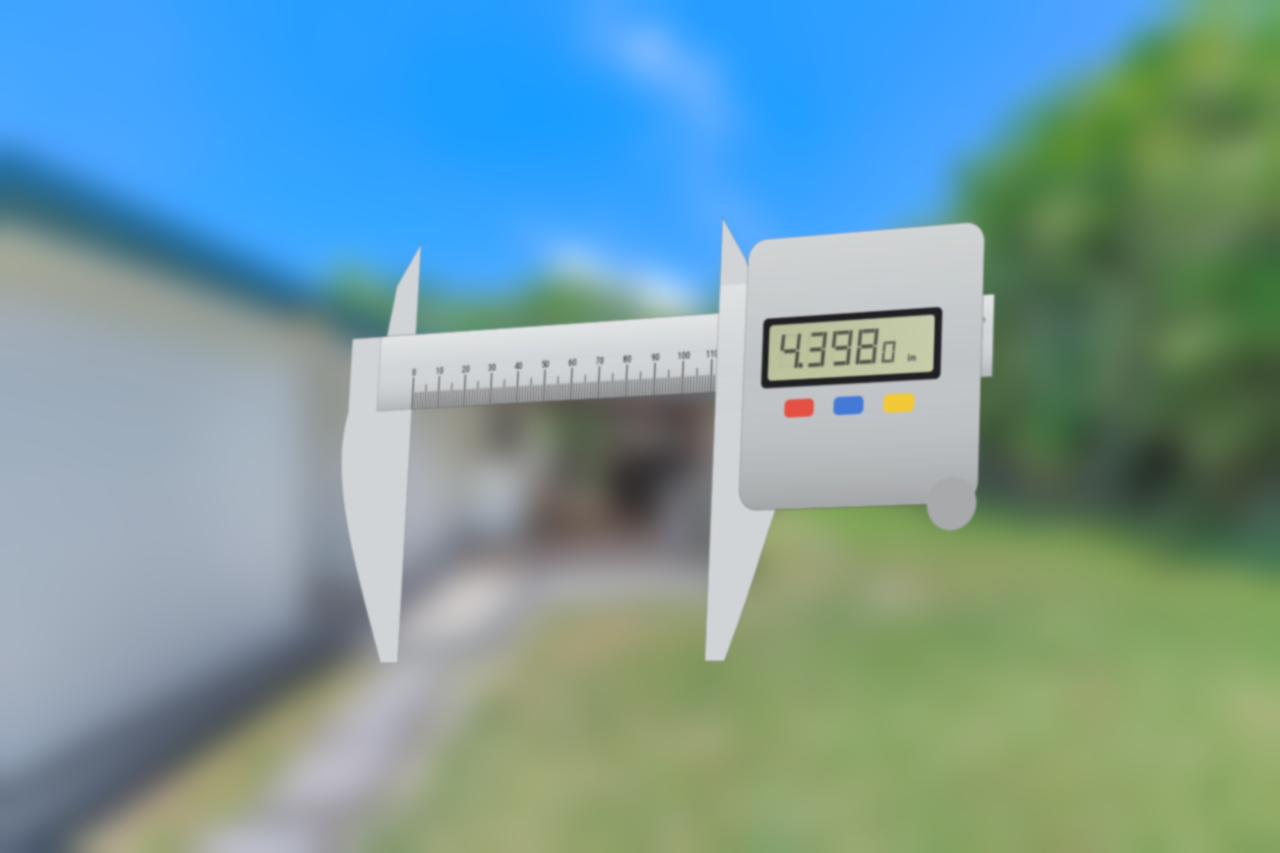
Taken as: 4.3980,in
